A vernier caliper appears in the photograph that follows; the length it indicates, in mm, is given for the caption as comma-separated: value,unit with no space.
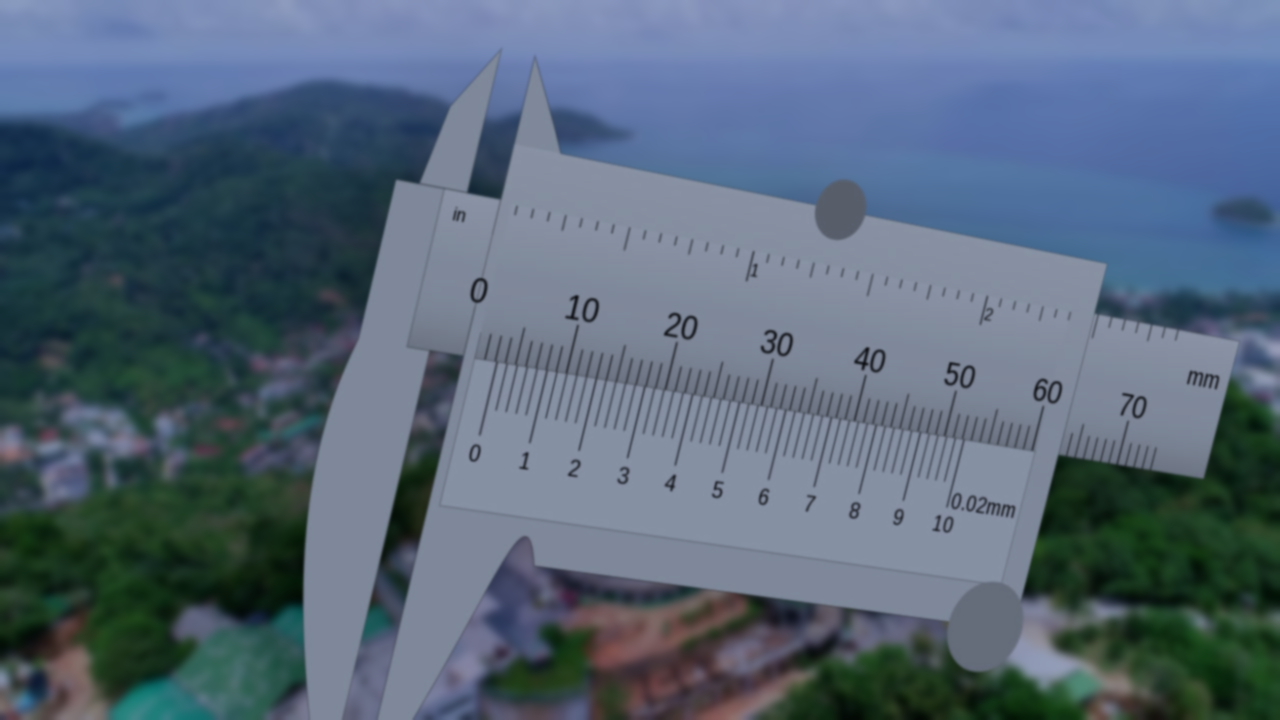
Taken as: 3.2,mm
